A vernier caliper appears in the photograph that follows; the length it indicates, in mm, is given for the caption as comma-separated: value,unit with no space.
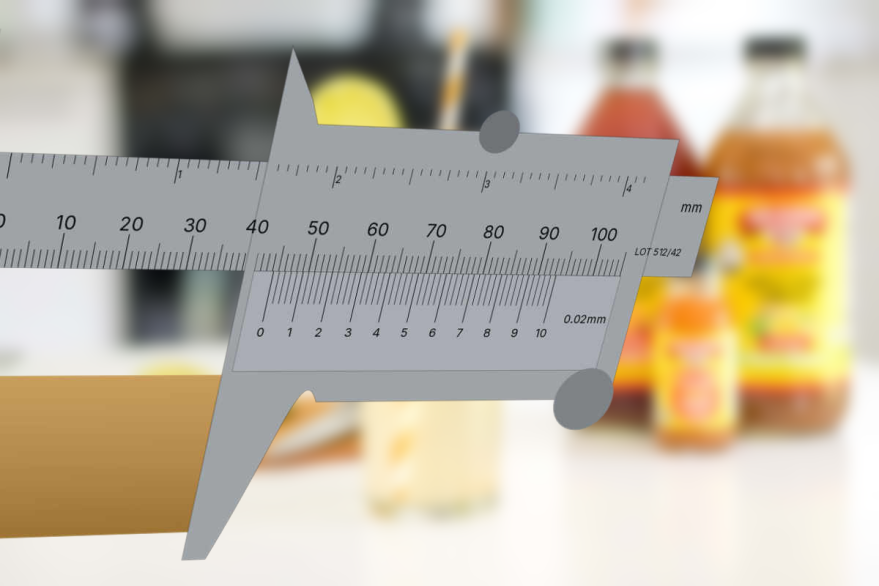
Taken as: 44.2,mm
